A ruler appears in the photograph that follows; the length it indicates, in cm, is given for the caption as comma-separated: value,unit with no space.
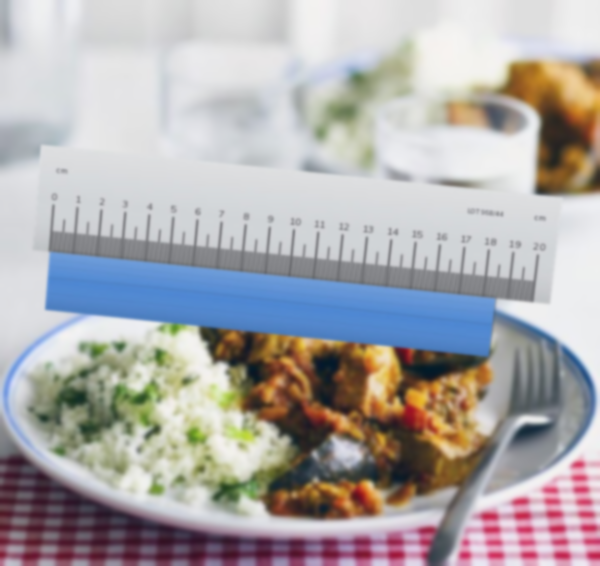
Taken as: 18.5,cm
